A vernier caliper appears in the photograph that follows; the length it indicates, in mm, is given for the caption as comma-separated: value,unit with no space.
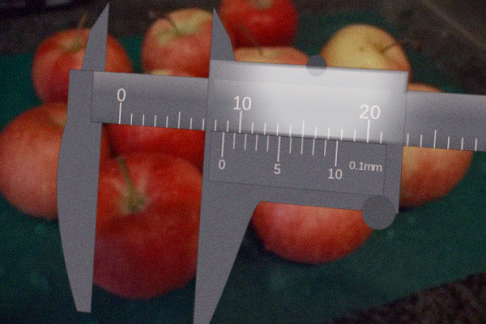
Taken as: 8.7,mm
